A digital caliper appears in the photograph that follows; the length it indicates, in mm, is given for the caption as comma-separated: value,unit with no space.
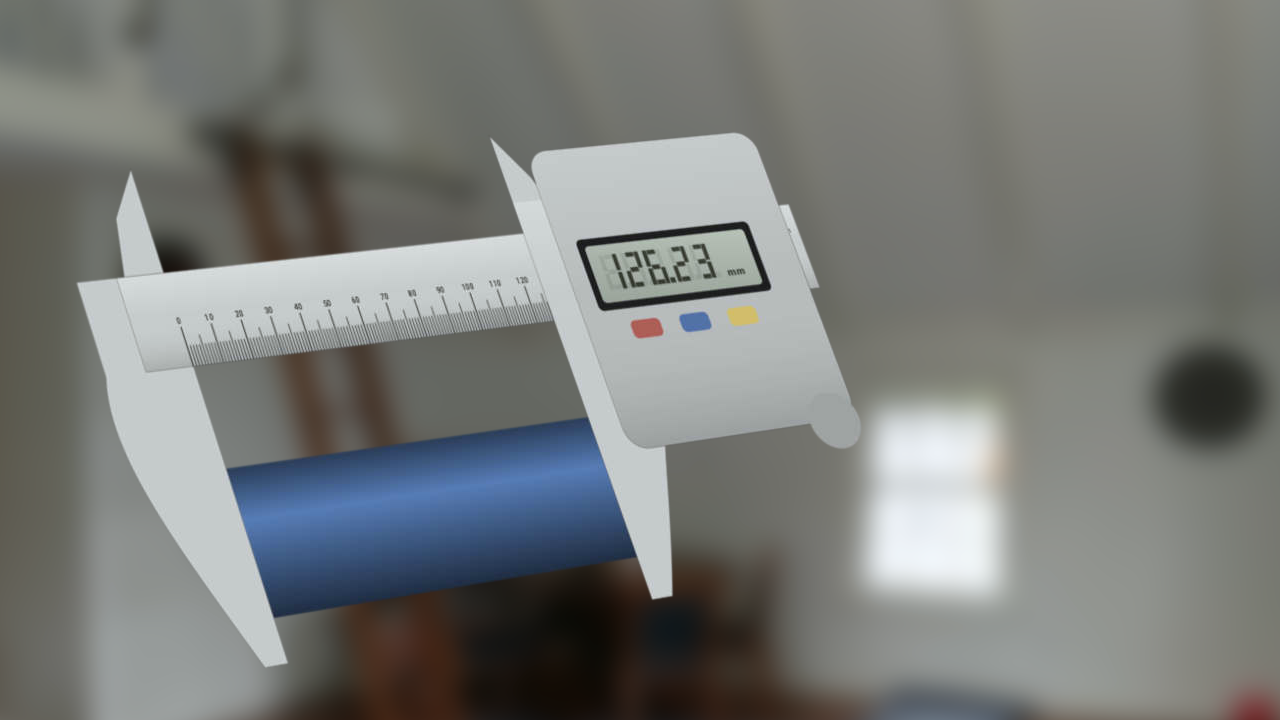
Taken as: 126.23,mm
